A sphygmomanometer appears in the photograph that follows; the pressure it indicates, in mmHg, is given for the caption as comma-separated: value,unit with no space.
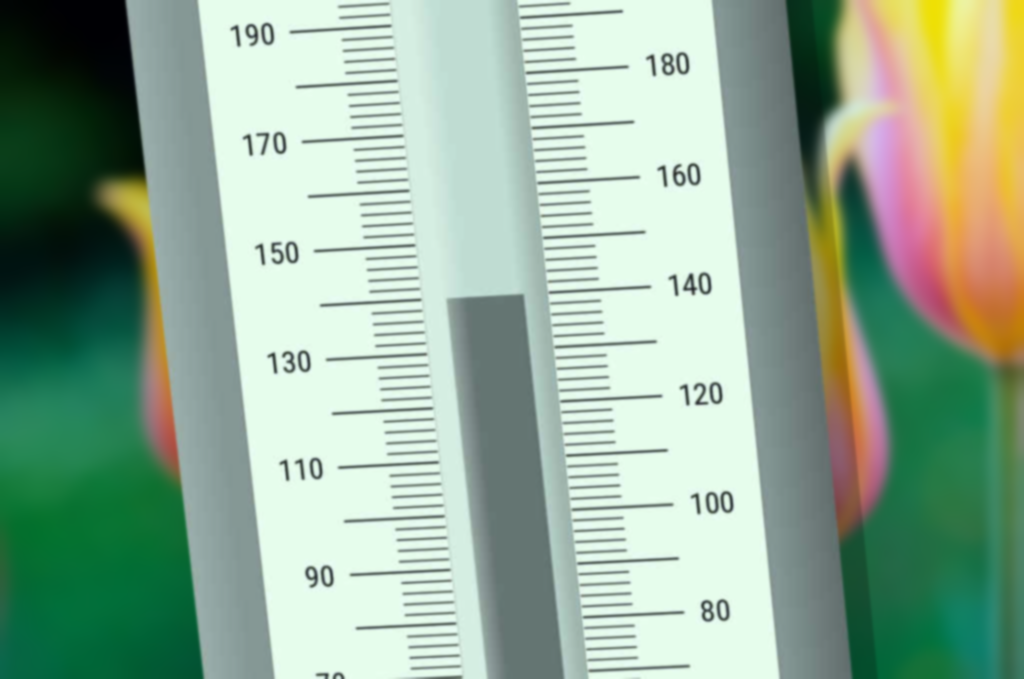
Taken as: 140,mmHg
